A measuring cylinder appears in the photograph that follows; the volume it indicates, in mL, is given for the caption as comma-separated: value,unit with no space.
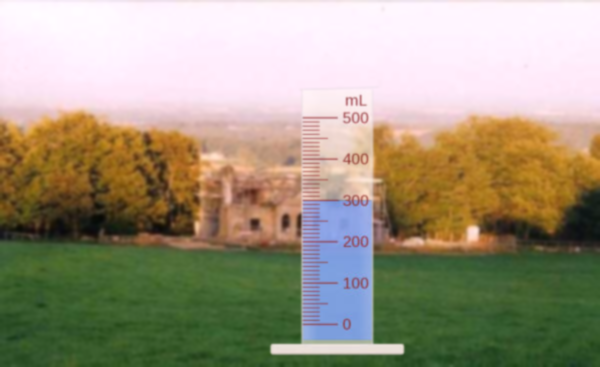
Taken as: 300,mL
